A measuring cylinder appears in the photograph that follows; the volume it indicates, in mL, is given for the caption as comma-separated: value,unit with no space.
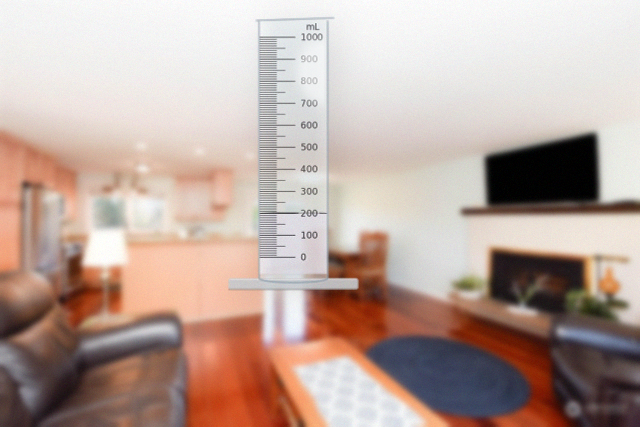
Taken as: 200,mL
